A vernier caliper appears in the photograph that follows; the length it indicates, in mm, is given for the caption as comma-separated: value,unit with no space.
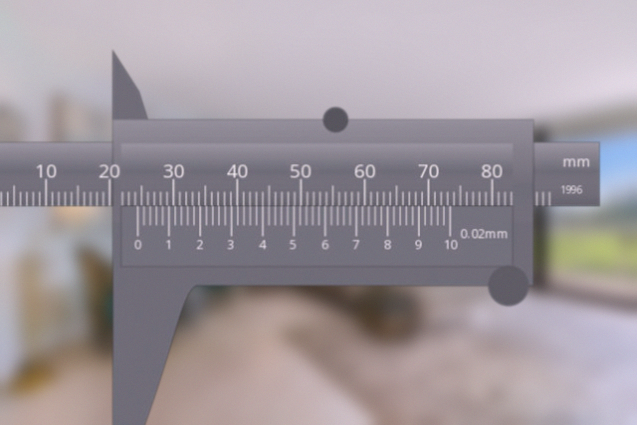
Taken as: 24.4,mm
